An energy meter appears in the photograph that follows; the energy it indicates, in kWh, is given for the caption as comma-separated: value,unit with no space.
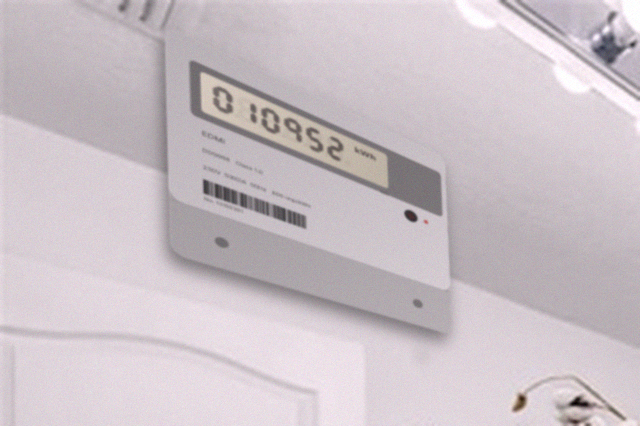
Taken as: 10952,kWh
